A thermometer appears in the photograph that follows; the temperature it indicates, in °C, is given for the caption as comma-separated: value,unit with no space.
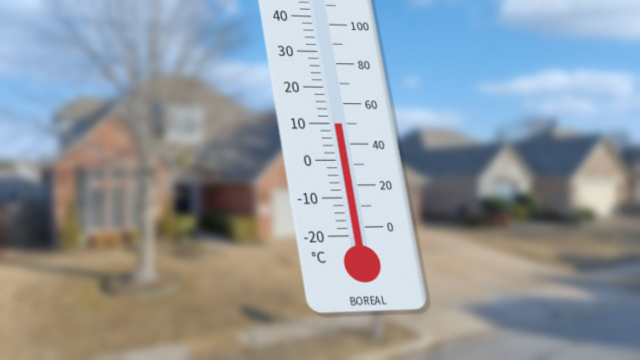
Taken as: 10,°C
